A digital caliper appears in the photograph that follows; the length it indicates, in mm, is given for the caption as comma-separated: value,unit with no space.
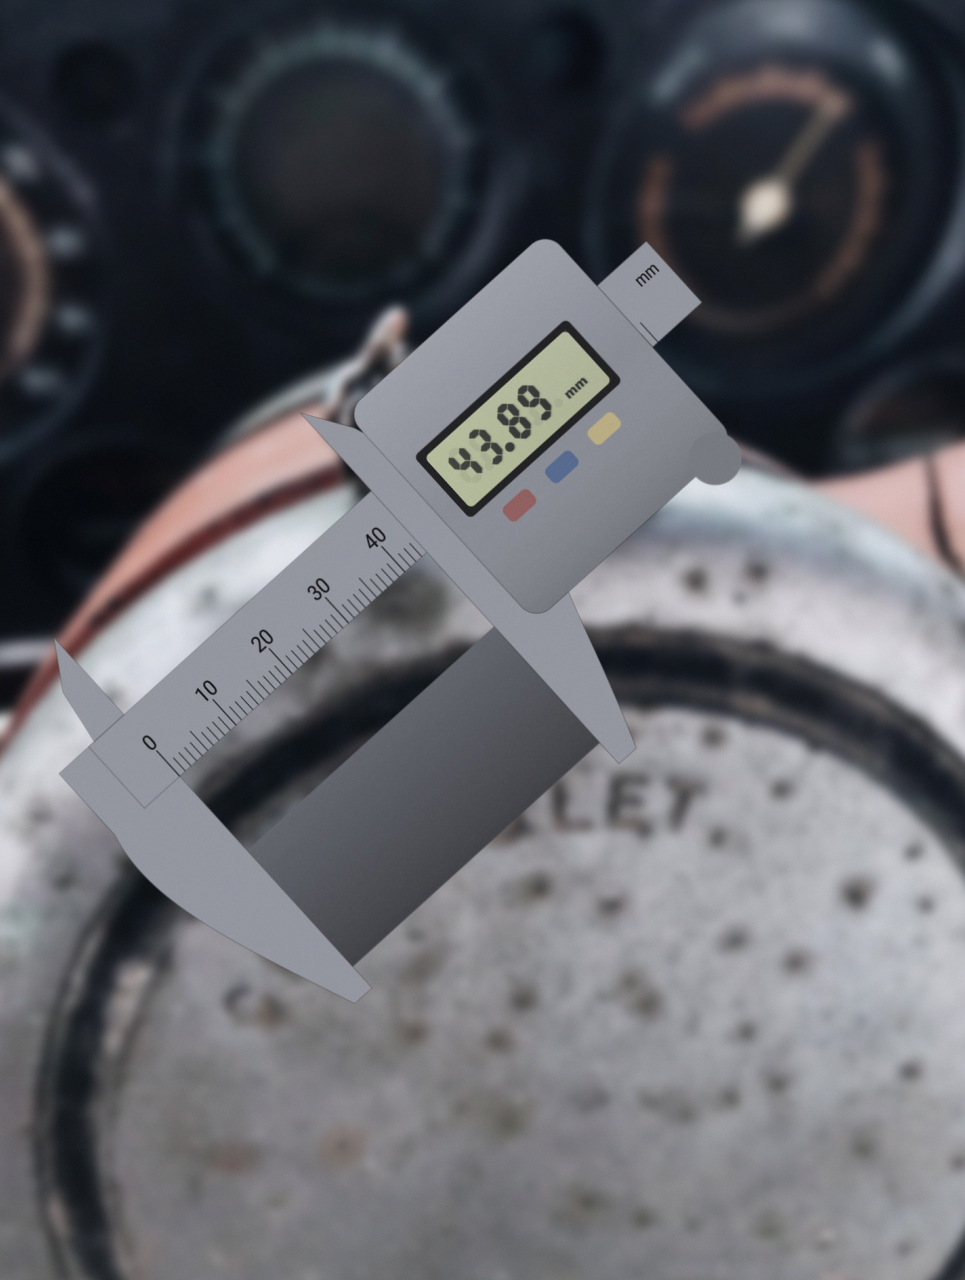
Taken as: 43.89,mm
